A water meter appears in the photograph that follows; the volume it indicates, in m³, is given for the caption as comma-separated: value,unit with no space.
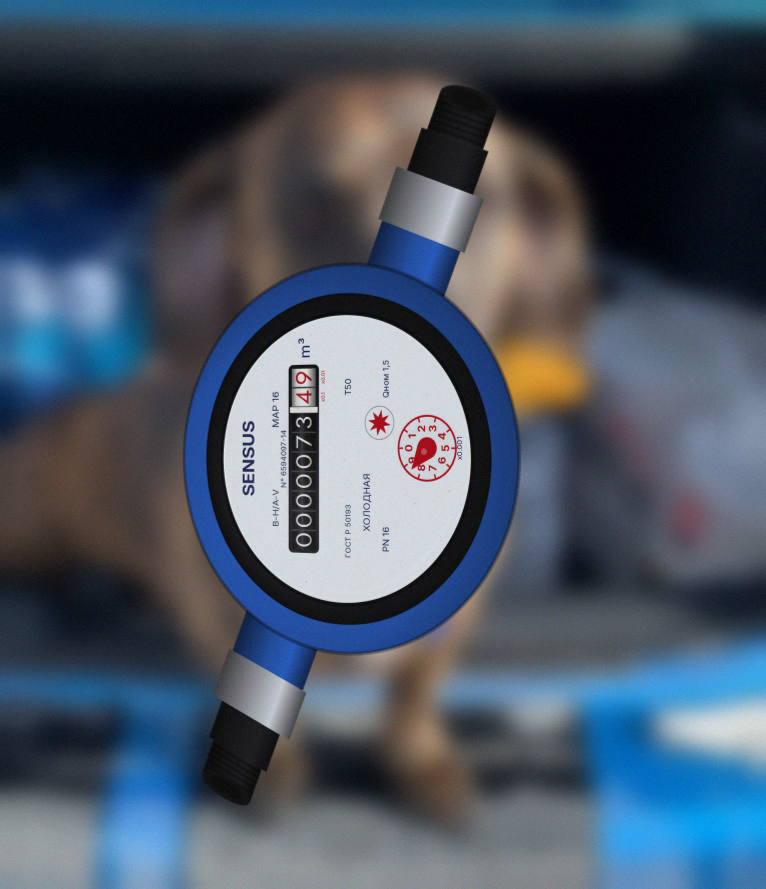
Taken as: 73.498,m³
